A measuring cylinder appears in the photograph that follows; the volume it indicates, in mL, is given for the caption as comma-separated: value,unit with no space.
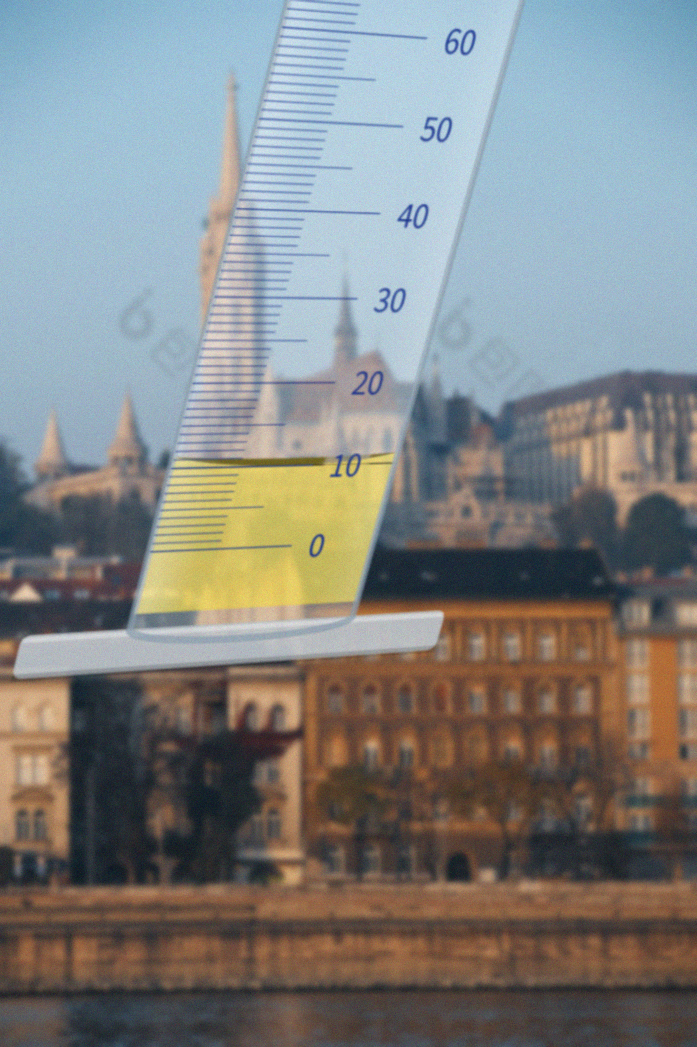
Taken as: 10,mL
